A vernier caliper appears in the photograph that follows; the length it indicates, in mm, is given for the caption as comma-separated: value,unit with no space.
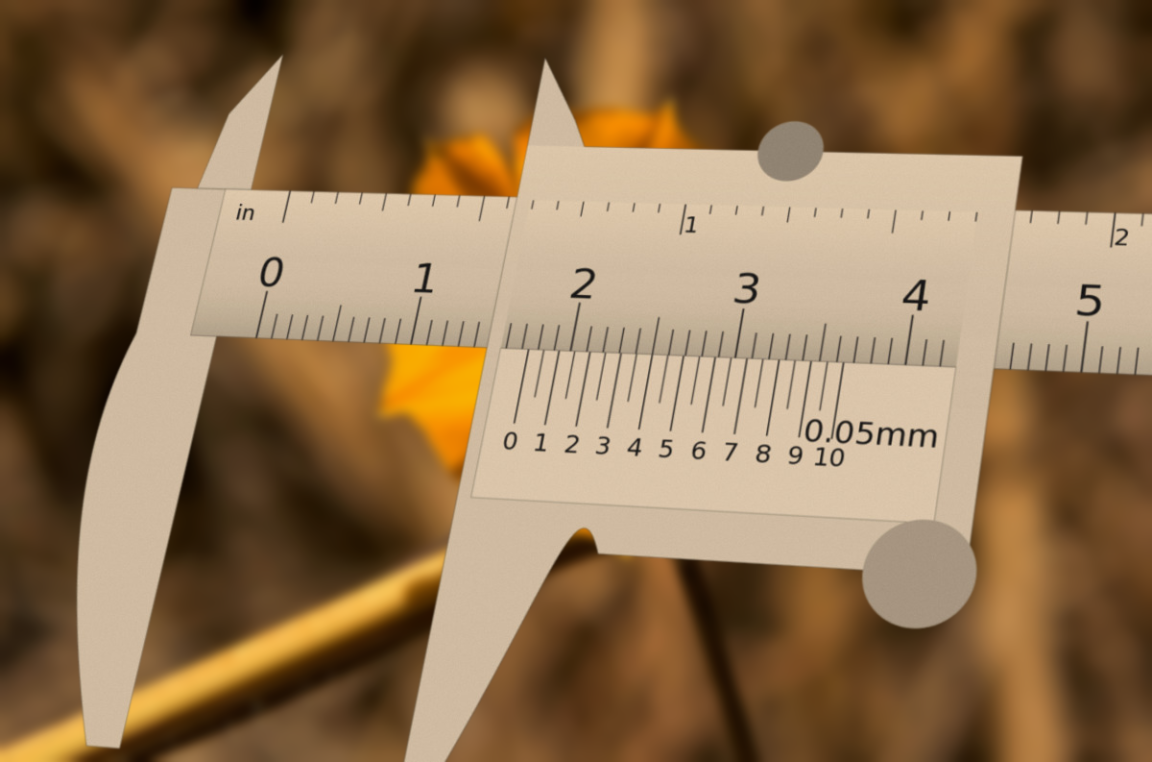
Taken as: 17.4,mm
